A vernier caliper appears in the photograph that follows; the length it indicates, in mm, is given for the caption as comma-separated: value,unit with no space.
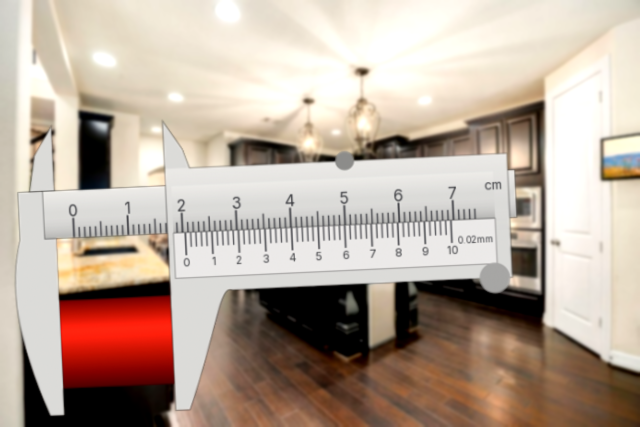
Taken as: 20.5,mm
